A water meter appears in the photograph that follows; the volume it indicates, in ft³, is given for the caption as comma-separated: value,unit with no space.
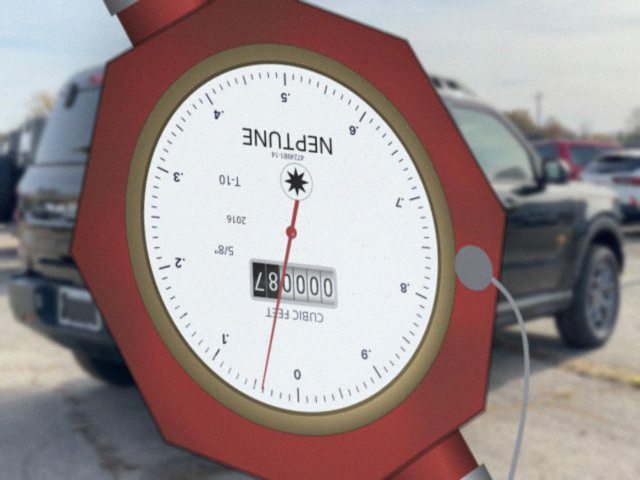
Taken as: 87.04,ft³
